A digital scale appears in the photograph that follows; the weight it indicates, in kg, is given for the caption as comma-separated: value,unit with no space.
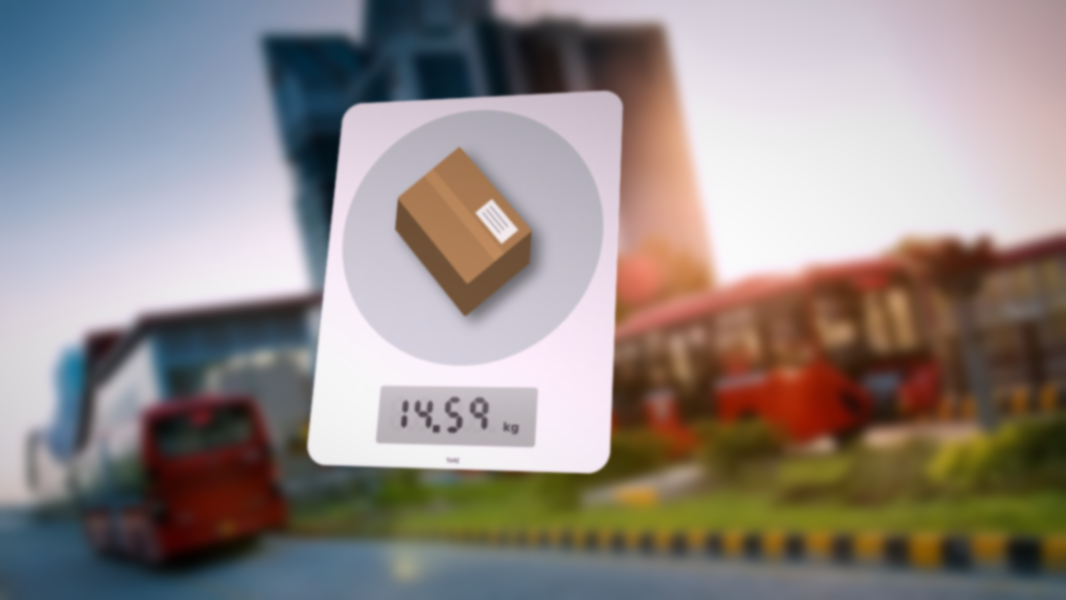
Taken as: 14.59,kg
